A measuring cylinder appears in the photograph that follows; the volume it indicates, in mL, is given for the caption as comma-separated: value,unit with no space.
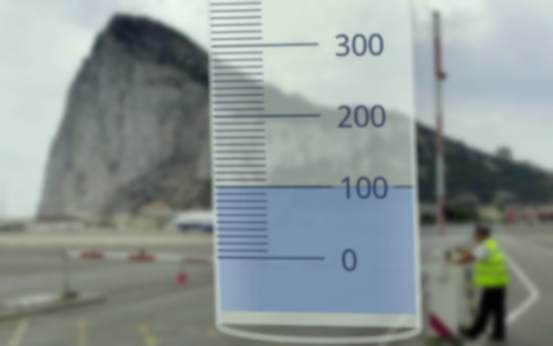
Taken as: 100,mL
